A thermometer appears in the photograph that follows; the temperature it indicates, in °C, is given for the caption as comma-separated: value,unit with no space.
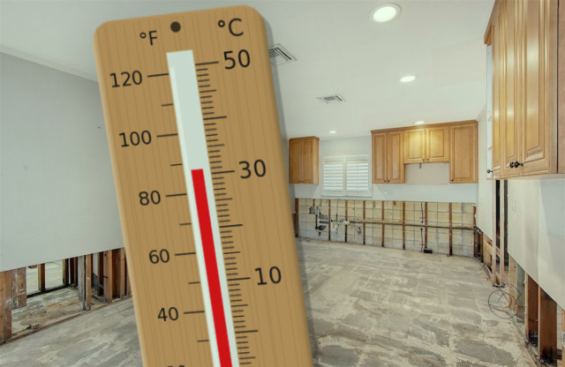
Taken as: 31,°C
